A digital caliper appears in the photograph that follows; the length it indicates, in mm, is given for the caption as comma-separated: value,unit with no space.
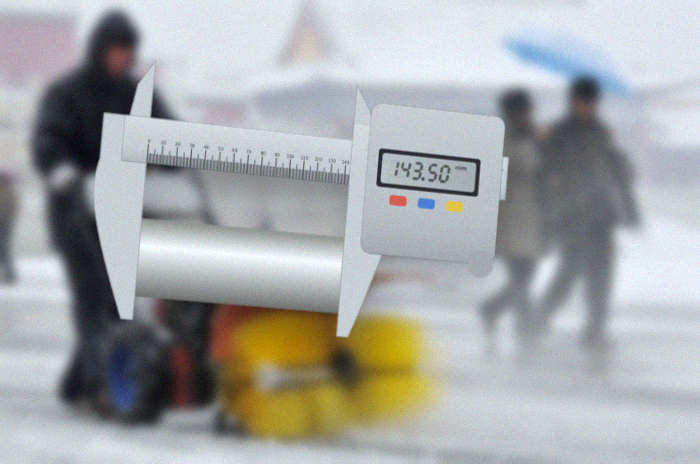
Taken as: 143.50,mm
